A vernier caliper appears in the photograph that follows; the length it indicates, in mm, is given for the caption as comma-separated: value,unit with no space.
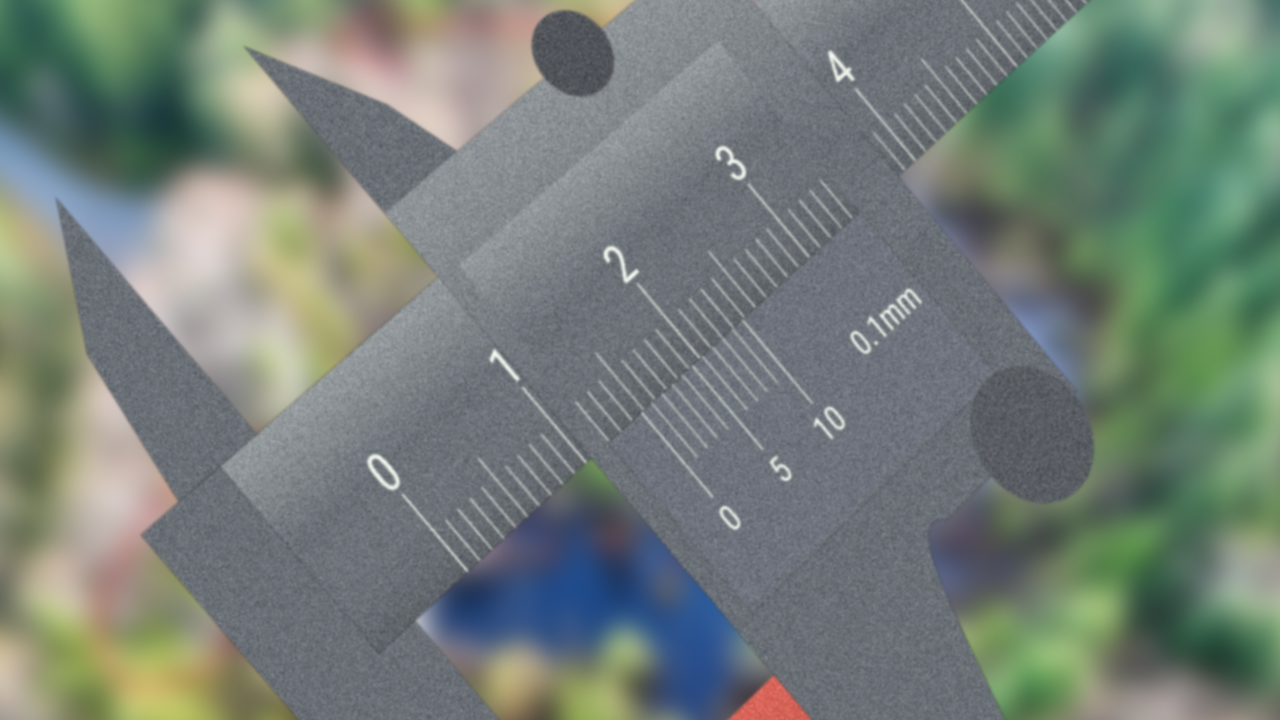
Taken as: 14.8,mm
